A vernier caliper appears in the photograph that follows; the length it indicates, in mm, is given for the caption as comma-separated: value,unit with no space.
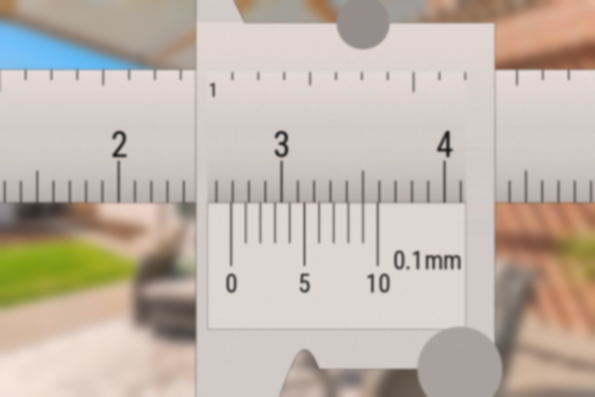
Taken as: 26.9,mm
